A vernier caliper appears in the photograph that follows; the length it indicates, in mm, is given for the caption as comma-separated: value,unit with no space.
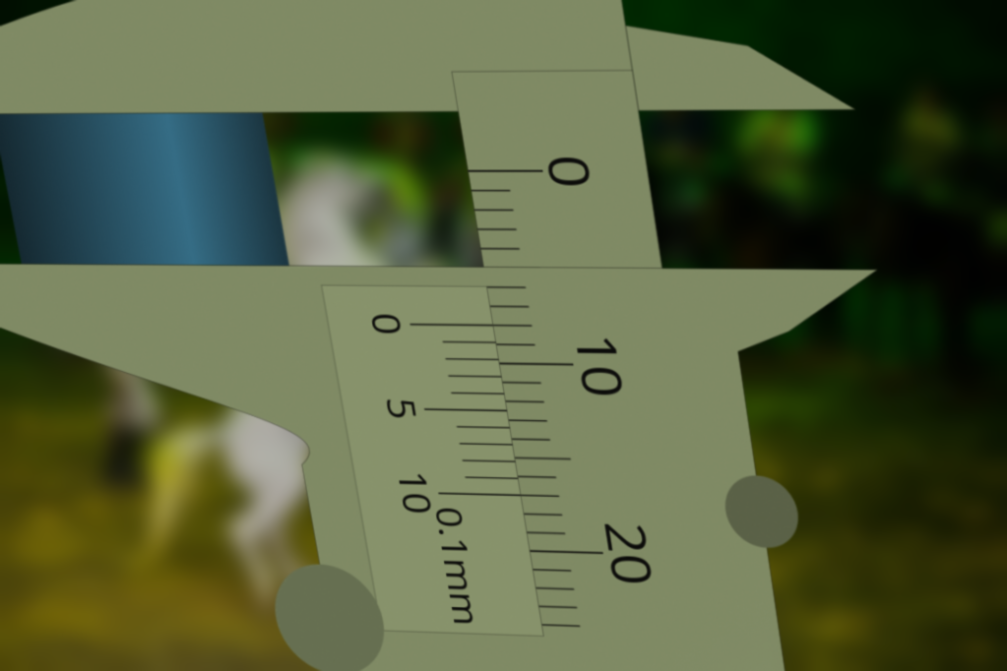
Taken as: 8.0,mm
